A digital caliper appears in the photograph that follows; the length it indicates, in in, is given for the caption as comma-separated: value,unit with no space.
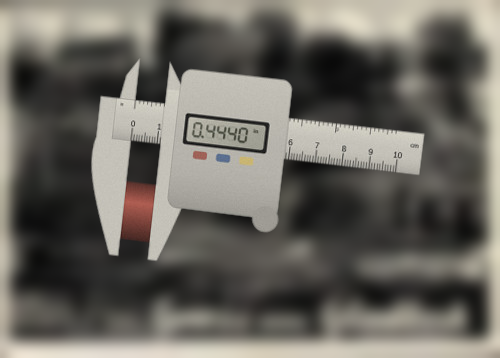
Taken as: 0.4440,in
